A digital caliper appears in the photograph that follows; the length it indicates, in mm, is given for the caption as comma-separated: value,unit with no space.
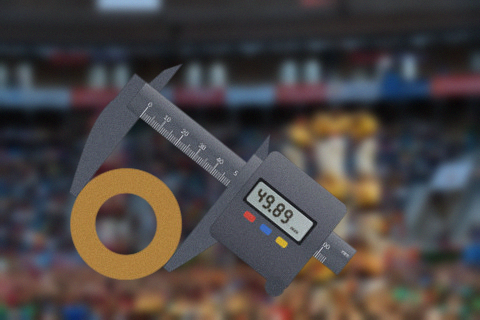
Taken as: 49.89,mm
